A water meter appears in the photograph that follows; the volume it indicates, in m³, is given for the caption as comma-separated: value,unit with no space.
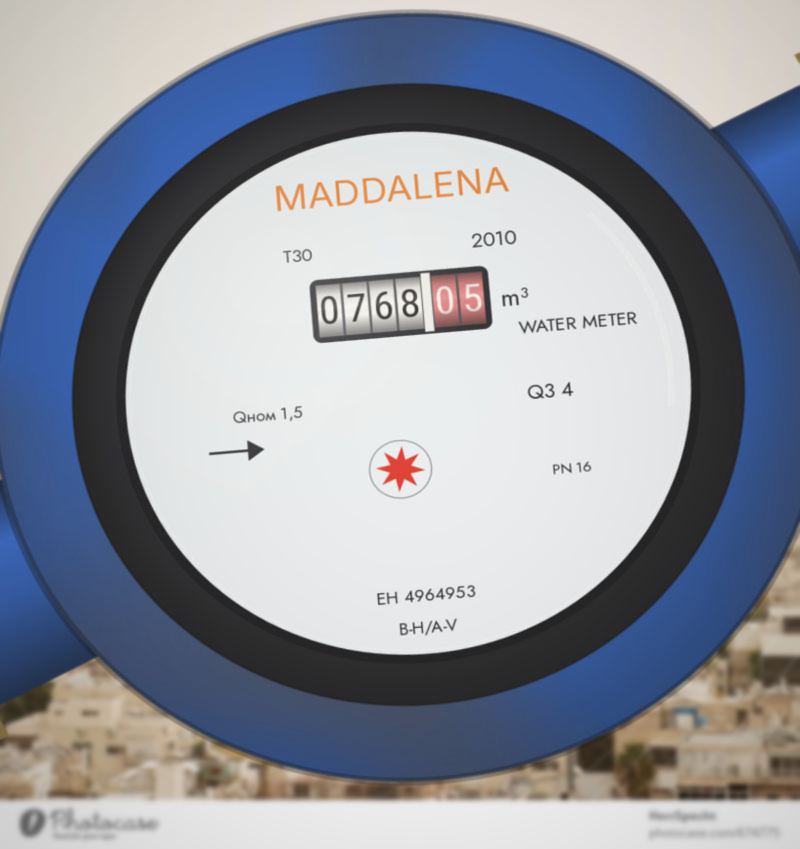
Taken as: 768.05,m³
